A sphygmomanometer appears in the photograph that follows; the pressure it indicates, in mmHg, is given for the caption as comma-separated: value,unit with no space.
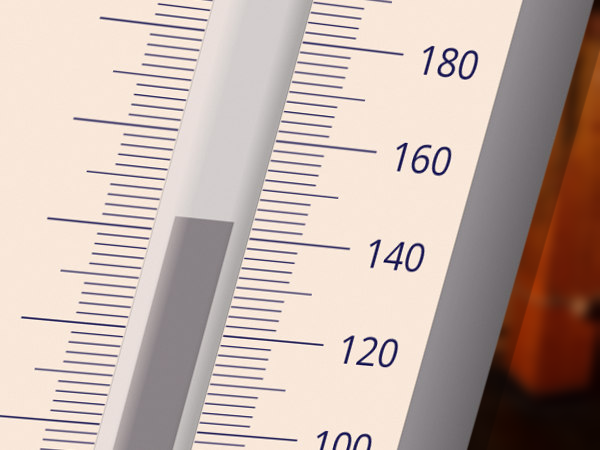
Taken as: 143,mmHg
